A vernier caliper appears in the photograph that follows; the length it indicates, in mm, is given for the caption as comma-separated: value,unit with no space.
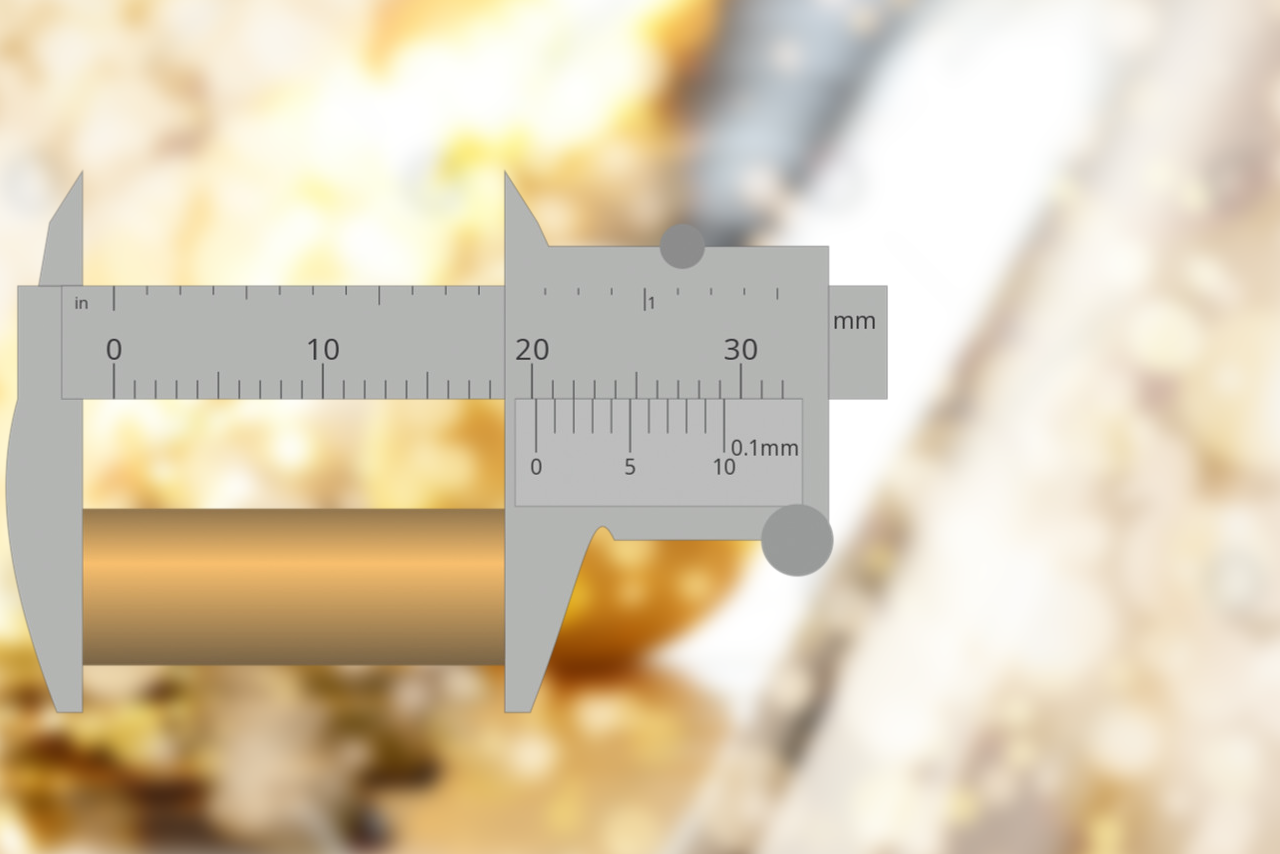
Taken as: 20.2,mm
